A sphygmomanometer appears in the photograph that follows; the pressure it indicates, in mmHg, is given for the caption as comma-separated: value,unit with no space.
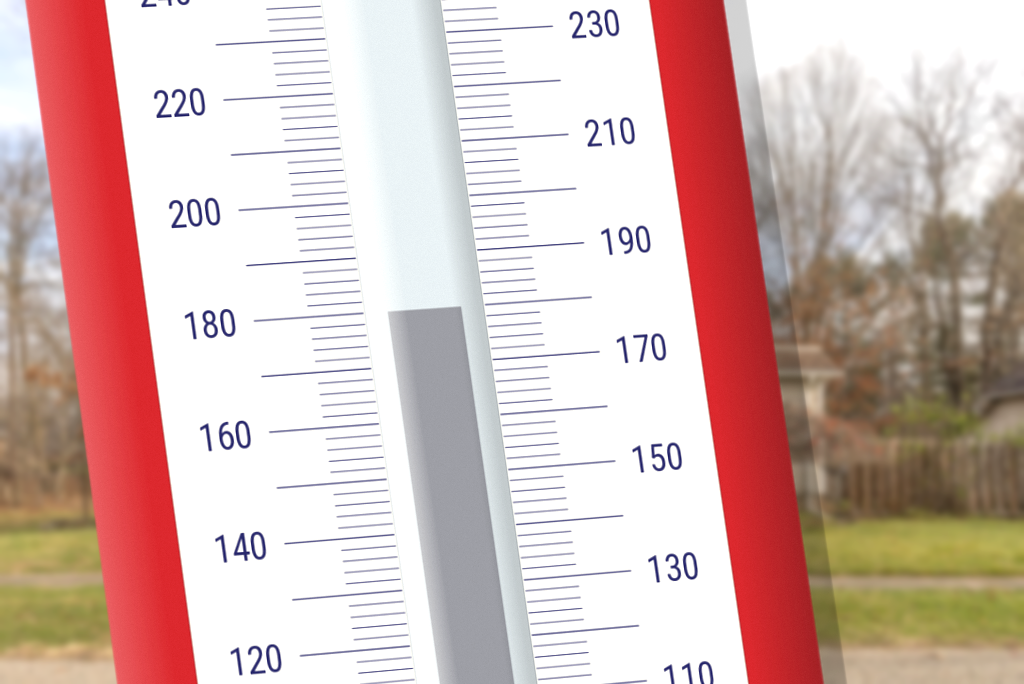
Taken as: 180,mmHg
